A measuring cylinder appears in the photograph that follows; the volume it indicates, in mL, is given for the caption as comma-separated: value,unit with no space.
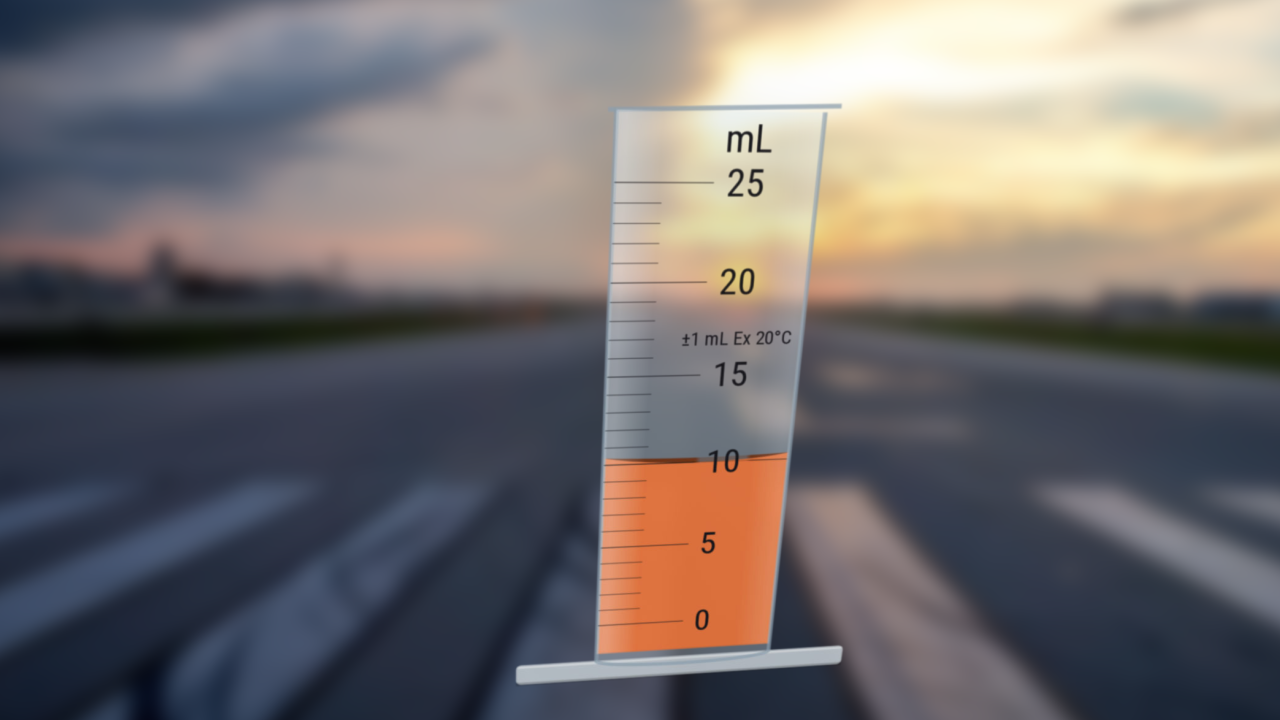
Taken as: 10,mL
